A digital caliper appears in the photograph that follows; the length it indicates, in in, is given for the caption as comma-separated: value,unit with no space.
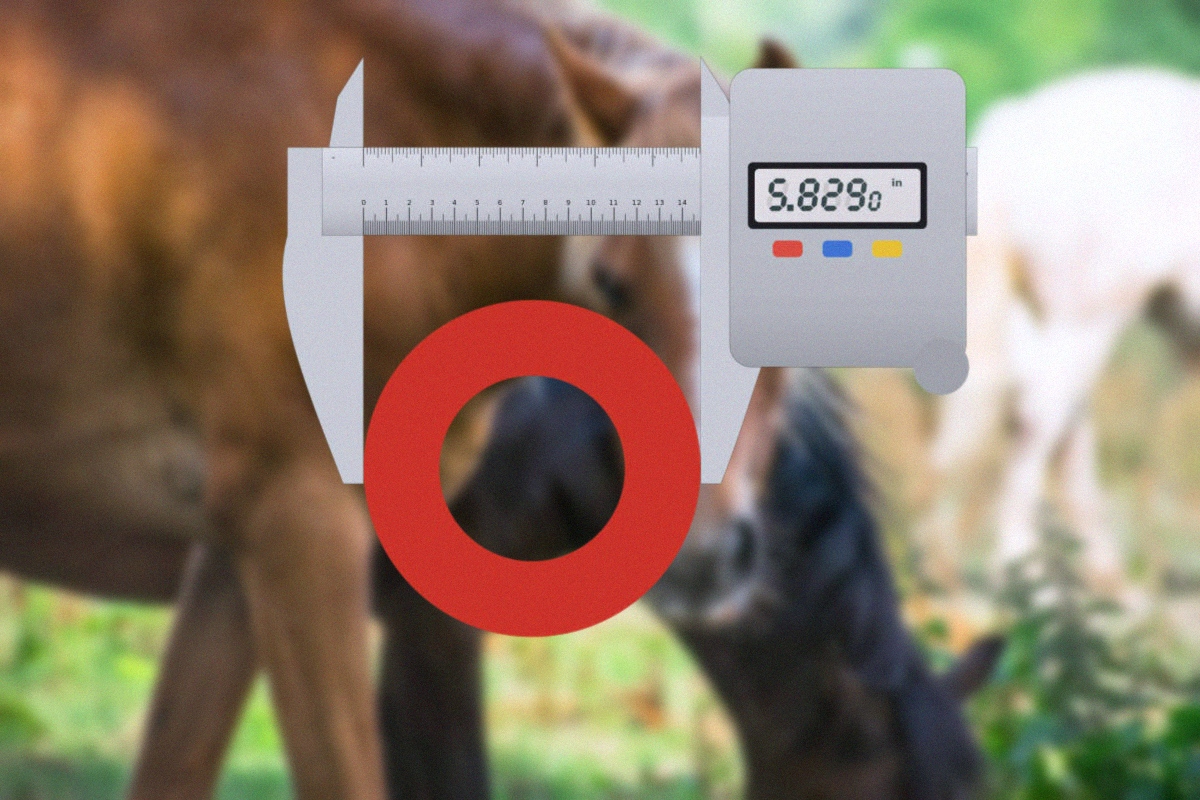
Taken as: 5.8290,in
